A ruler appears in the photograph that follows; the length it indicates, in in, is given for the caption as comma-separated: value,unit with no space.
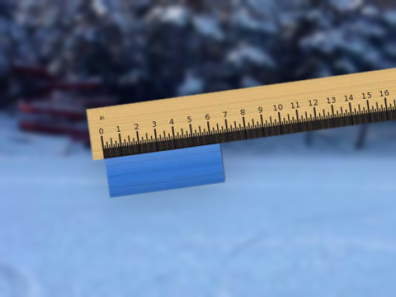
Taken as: 6.5,in
